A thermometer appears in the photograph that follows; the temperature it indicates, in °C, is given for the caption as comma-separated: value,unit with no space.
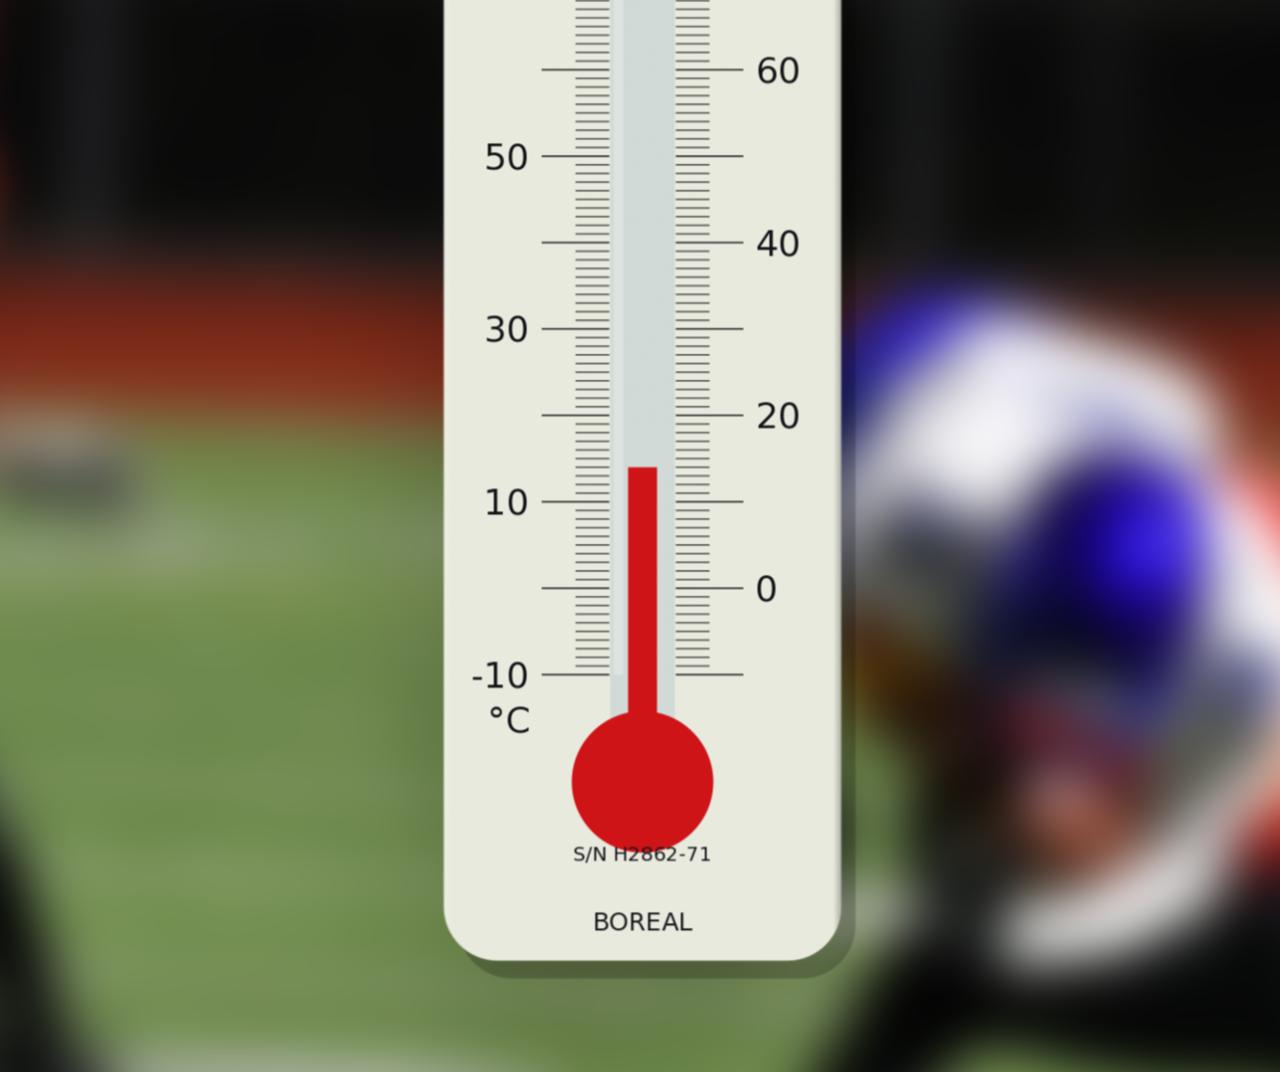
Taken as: 14,°C
